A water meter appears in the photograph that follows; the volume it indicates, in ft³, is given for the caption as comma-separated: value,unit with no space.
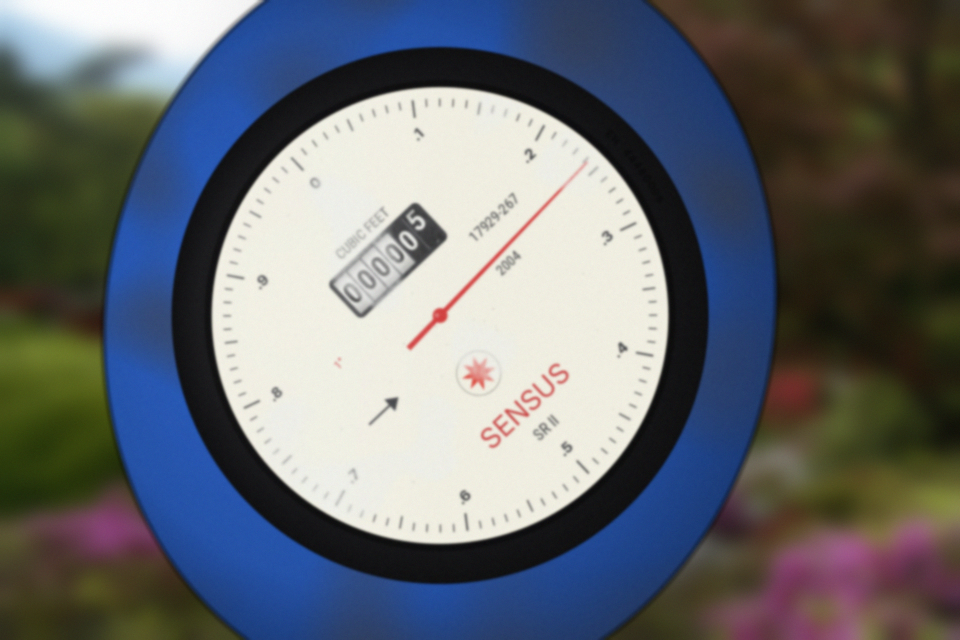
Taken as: 5.24,ft³
